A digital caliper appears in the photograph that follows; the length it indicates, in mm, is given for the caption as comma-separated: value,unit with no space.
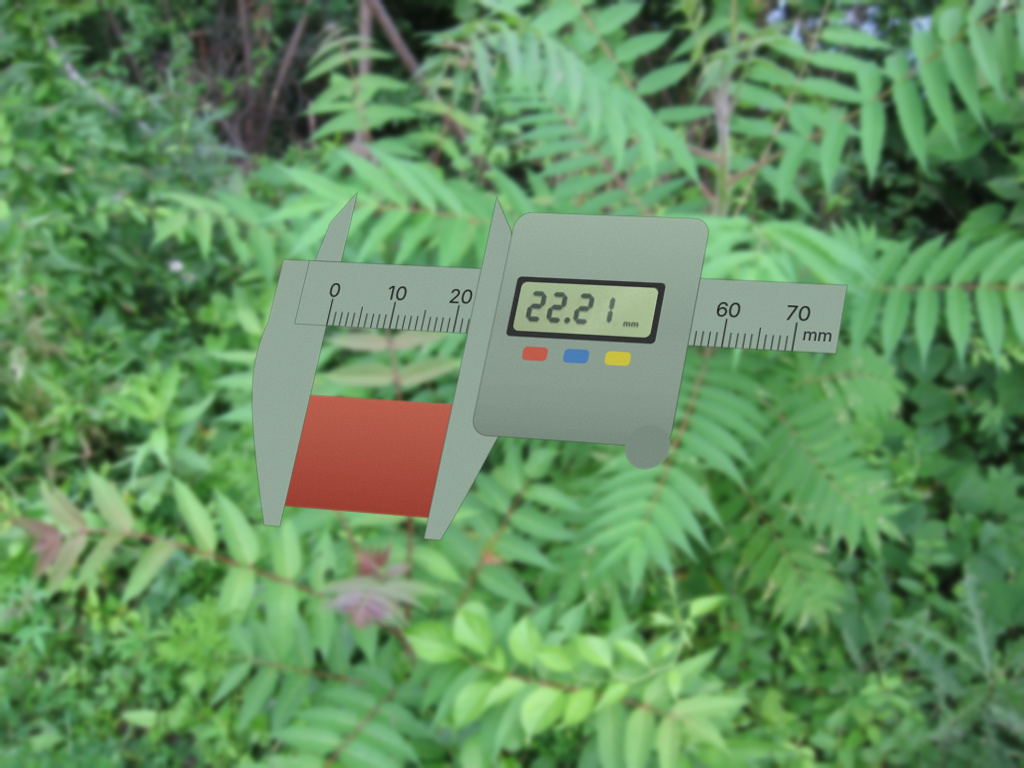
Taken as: 22.21,mm
